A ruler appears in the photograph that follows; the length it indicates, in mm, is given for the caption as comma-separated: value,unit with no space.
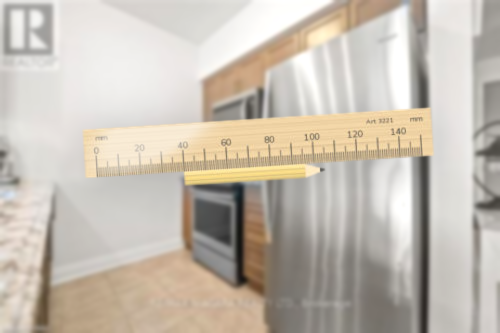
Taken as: 65,mm
